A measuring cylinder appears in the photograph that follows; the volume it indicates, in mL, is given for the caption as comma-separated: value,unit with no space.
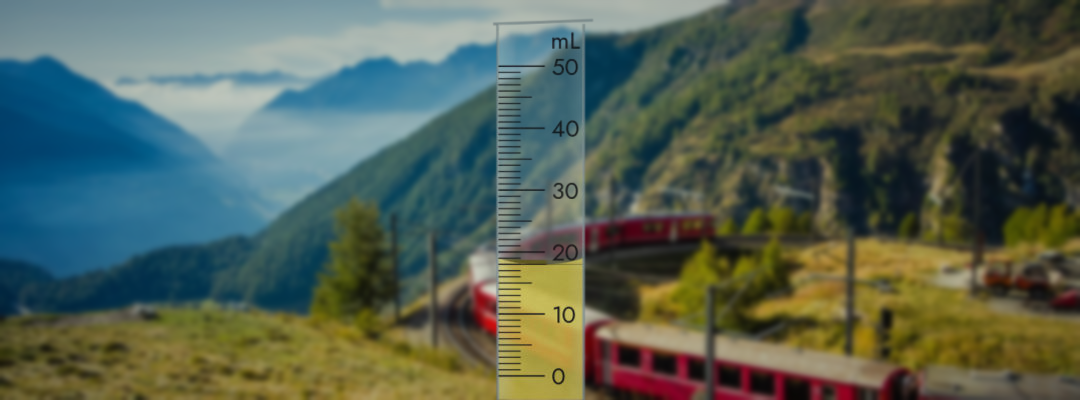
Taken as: 18,mL
